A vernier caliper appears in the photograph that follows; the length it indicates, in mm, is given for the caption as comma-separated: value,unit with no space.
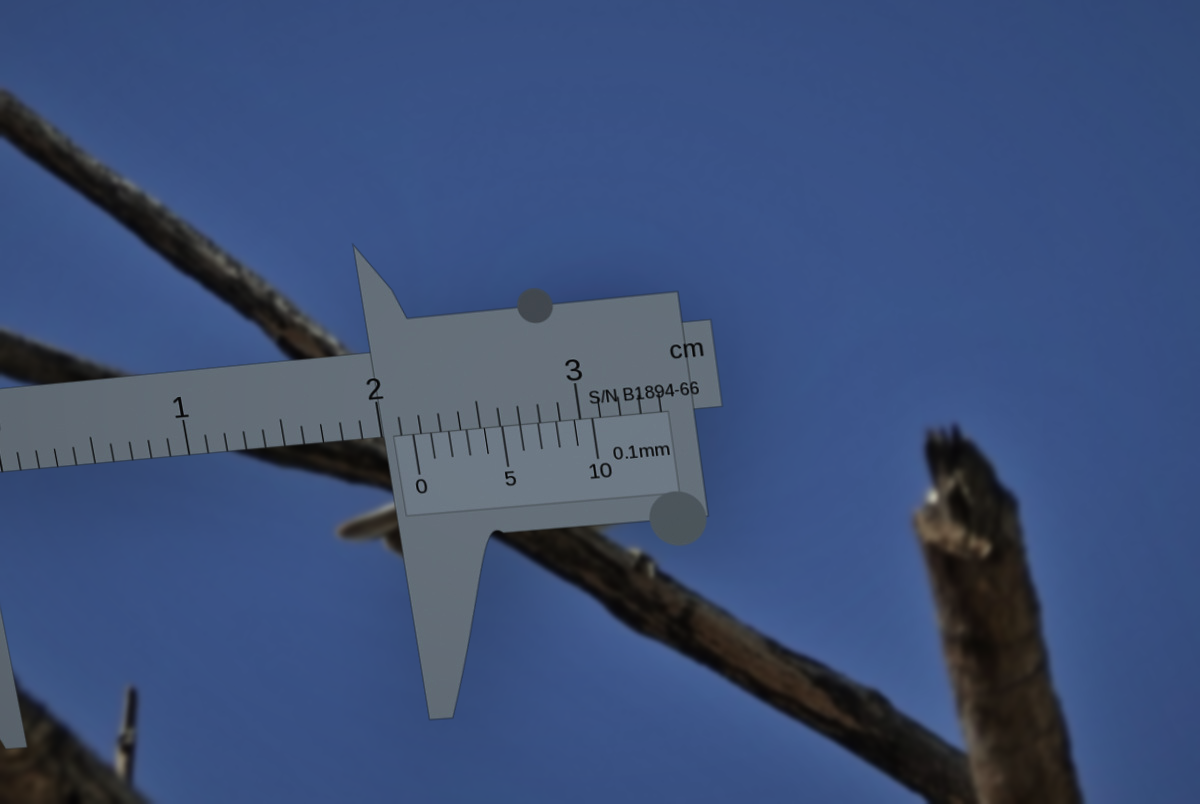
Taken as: 21.6,mm
